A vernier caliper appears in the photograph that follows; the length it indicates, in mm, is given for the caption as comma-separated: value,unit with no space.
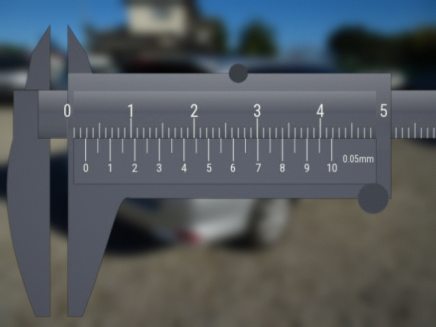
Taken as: 2.8,mm
